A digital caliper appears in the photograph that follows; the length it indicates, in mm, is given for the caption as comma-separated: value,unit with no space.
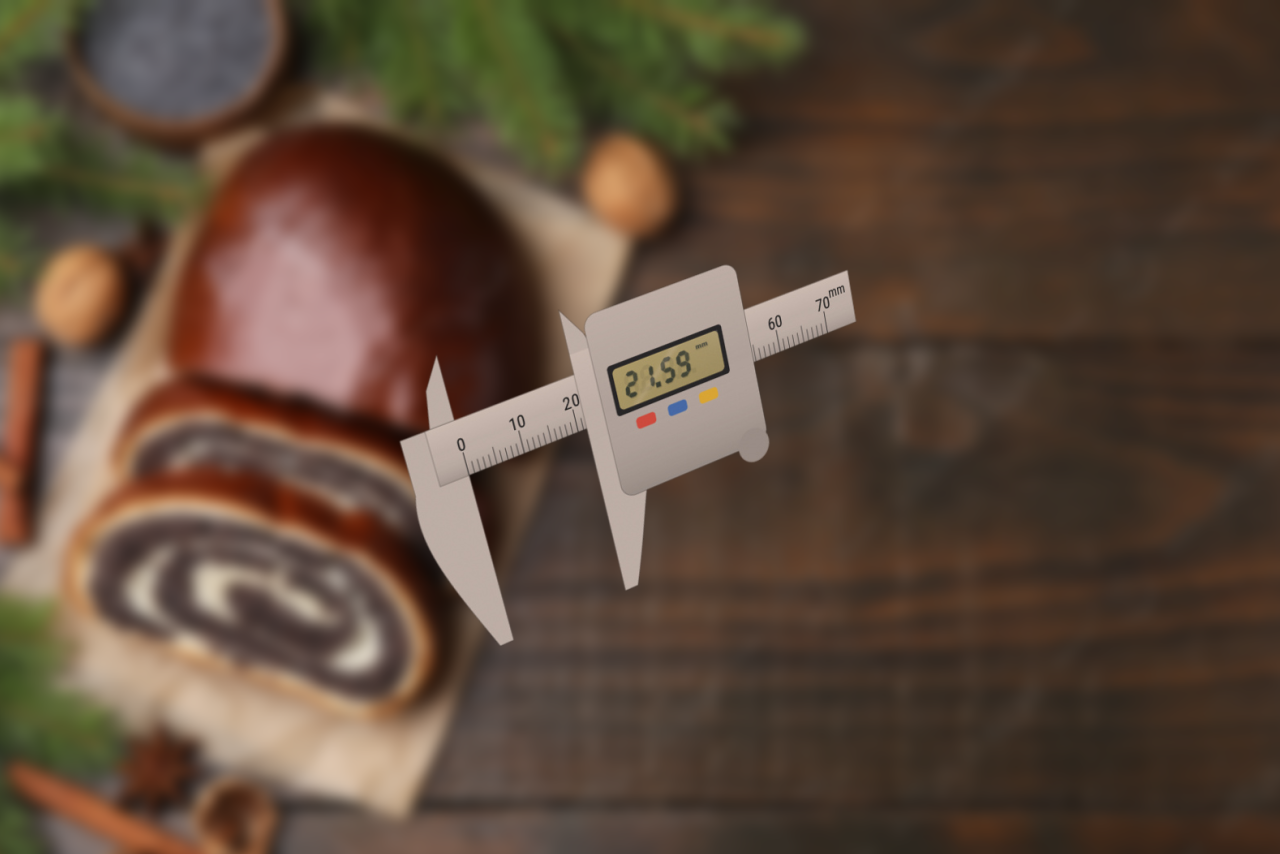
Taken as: 21.59,mm
